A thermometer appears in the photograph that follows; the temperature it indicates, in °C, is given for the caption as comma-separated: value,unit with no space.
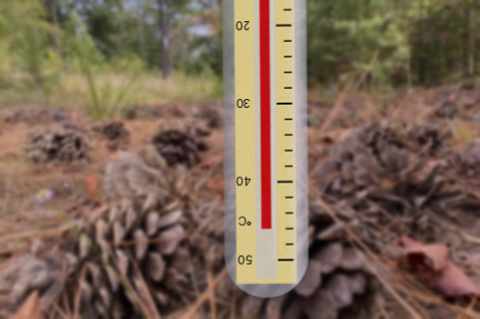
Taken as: 46,°C
